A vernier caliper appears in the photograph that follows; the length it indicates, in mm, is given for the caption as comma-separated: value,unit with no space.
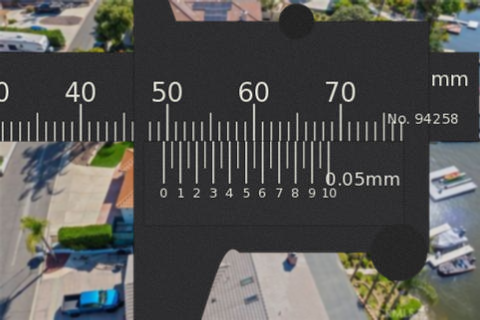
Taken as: 49.6,mm
